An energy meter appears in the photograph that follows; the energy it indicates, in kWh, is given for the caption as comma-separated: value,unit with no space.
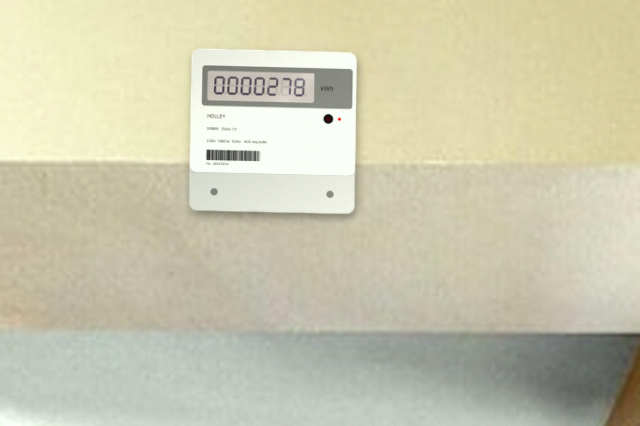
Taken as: 278,kWh
